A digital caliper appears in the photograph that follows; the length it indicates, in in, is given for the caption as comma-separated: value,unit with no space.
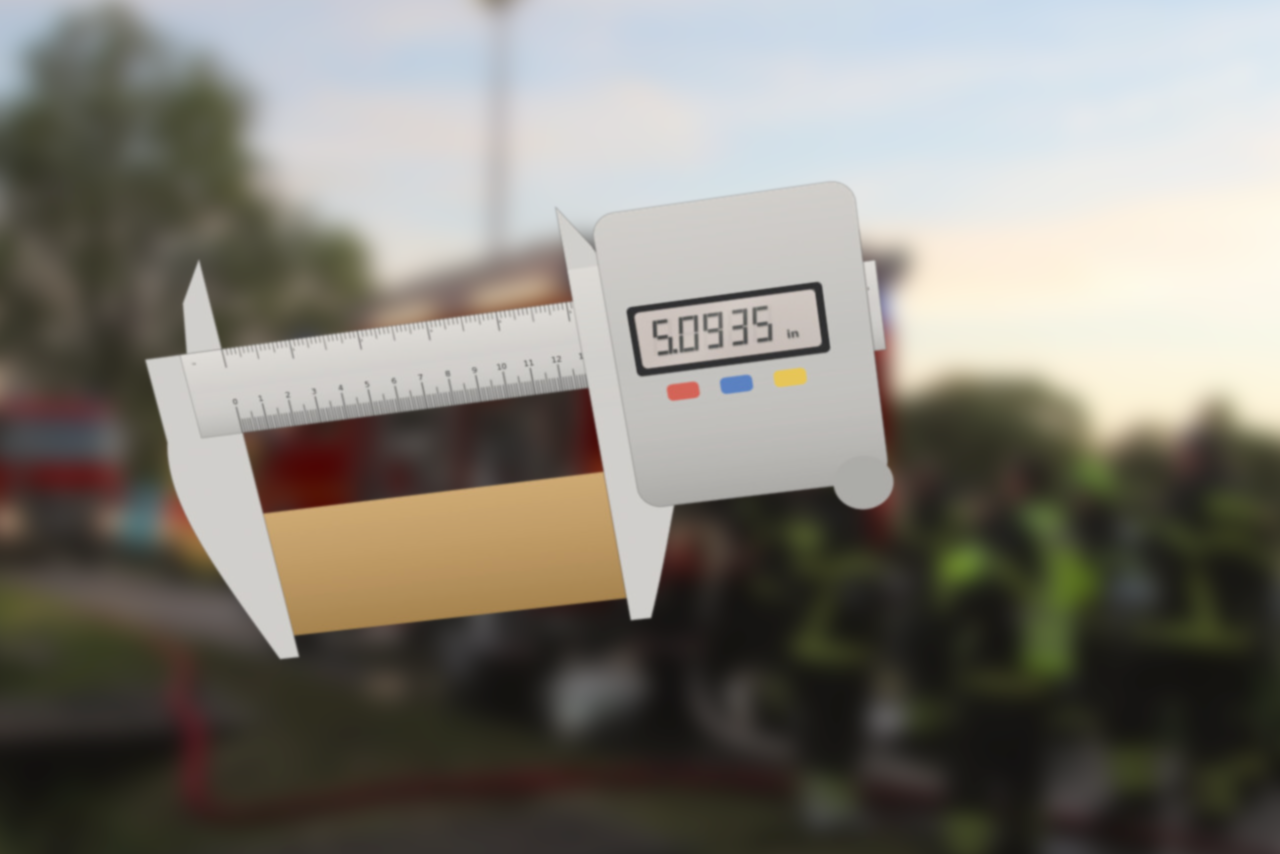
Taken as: 5.0935,in
